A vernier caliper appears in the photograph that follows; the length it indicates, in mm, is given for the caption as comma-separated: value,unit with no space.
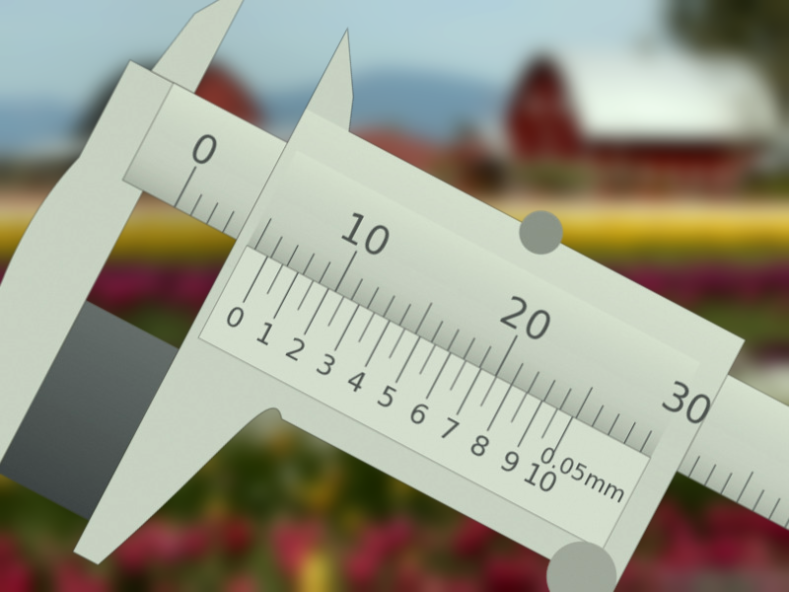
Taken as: 5.8,mm
